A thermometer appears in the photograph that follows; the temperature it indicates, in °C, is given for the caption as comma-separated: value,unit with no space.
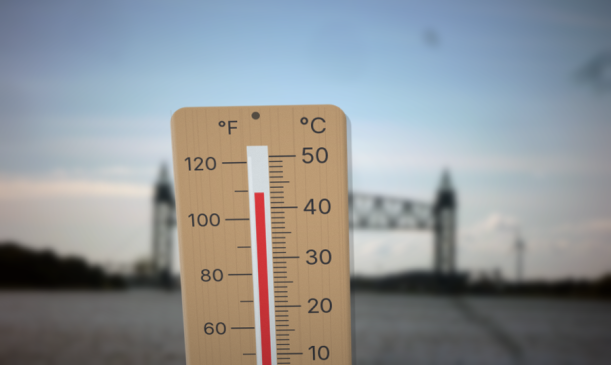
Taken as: 43,°C
